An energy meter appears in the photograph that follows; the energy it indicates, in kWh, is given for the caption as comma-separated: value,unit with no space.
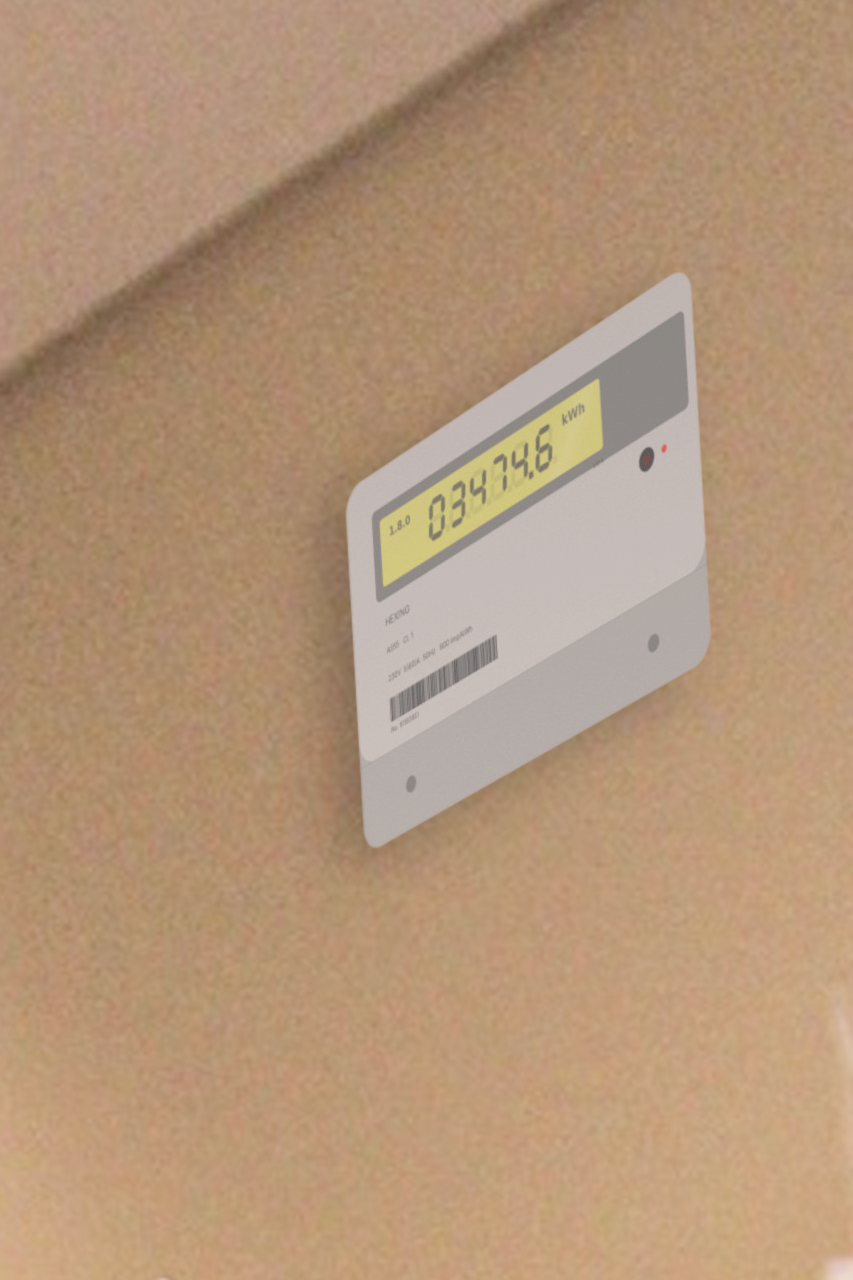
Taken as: 3474.6,kWh
